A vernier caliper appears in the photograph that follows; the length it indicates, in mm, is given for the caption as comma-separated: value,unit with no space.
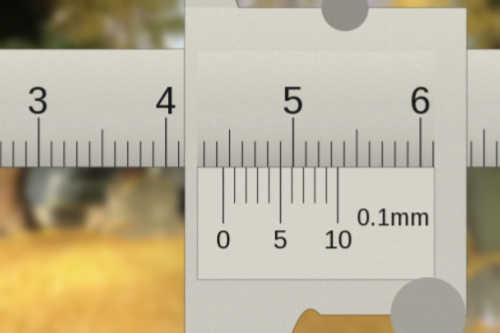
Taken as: 44.5,mm
